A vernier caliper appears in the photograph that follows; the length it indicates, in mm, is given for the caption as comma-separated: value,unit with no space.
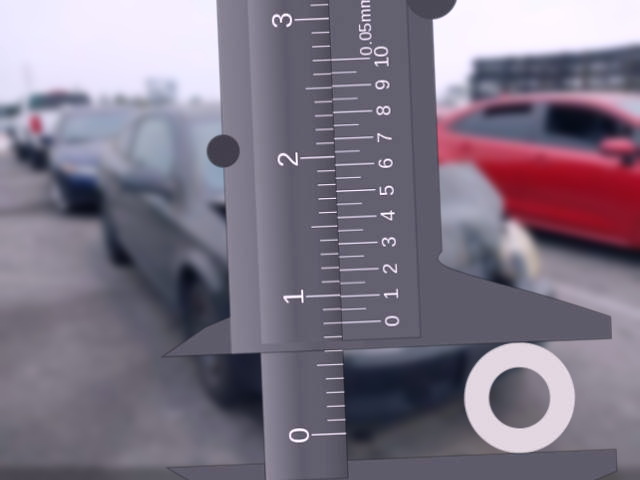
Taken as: 8.0,mm
